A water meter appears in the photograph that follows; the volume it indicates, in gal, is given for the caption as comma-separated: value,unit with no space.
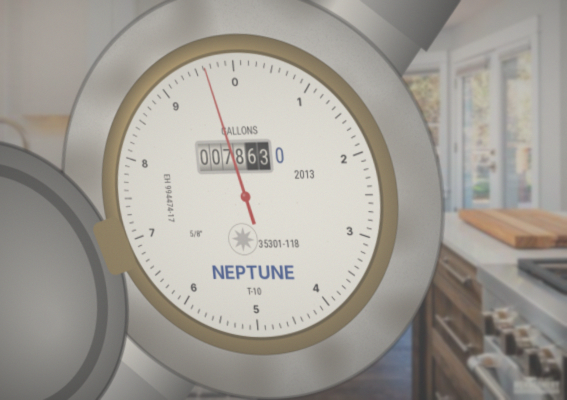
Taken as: 78629.6,gal
